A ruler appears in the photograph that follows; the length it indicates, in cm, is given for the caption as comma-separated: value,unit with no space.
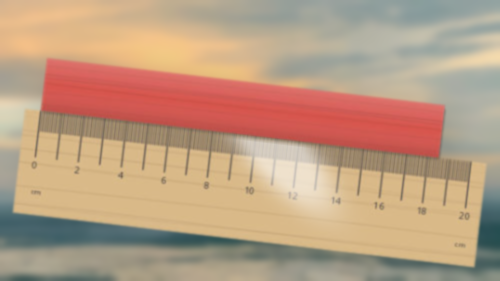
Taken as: 18.5,cm
